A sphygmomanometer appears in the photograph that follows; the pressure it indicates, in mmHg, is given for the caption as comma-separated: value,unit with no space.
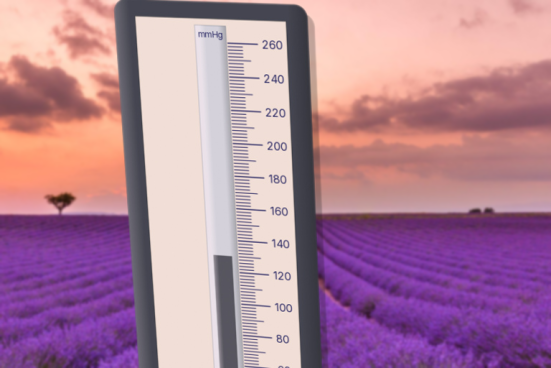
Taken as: 130,mmHg
